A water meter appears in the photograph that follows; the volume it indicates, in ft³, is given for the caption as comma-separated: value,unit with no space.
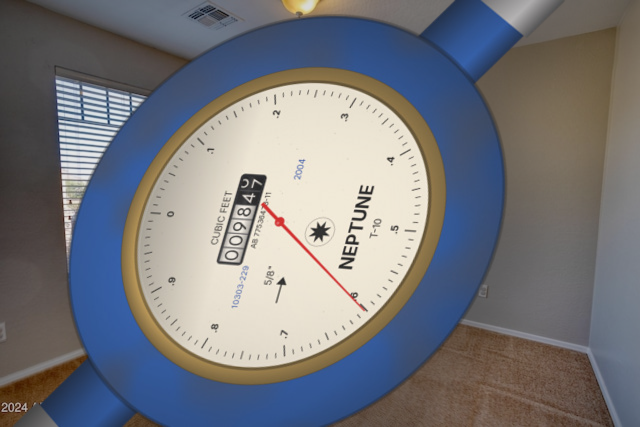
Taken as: 9846.60,ft³
